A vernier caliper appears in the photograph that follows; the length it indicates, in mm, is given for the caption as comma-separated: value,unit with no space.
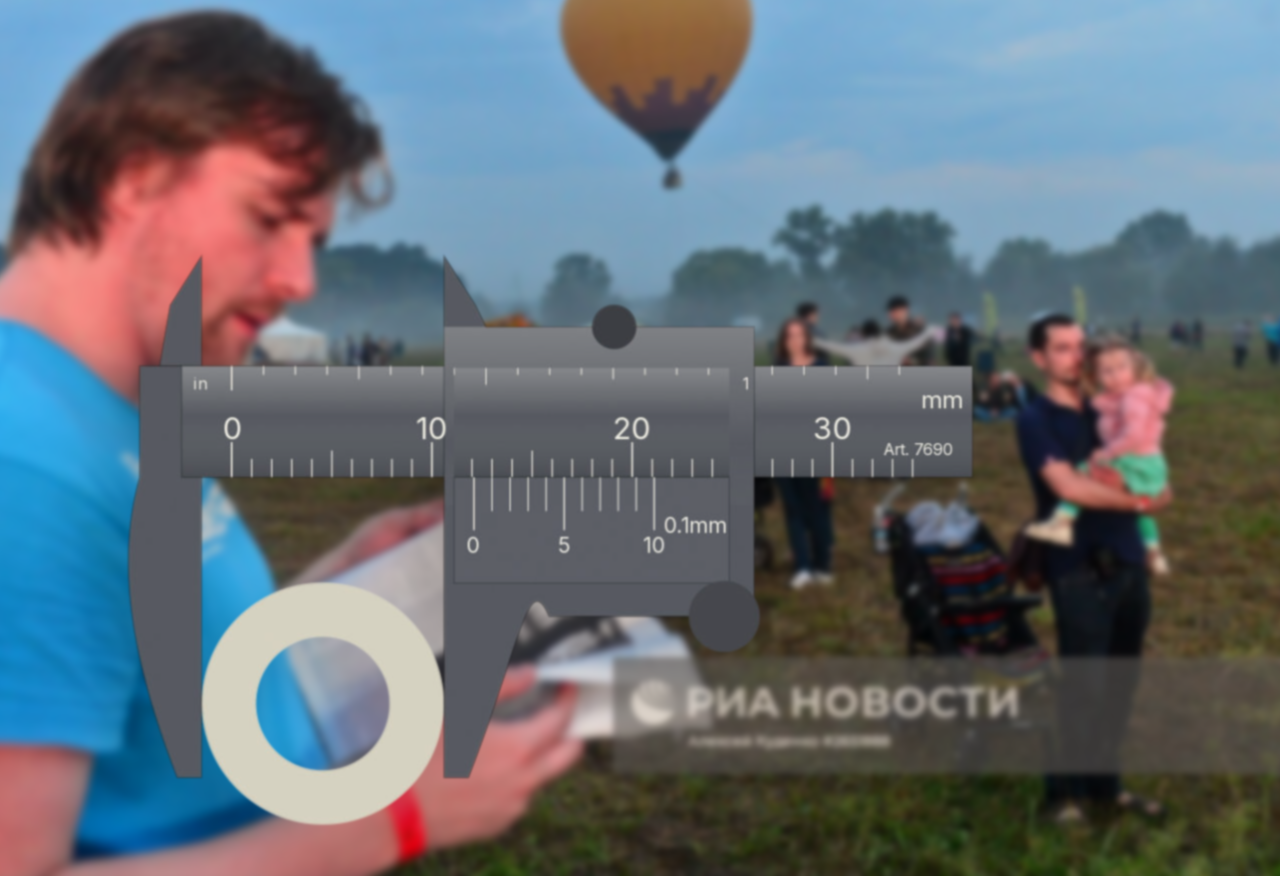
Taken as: 12.1,mm
